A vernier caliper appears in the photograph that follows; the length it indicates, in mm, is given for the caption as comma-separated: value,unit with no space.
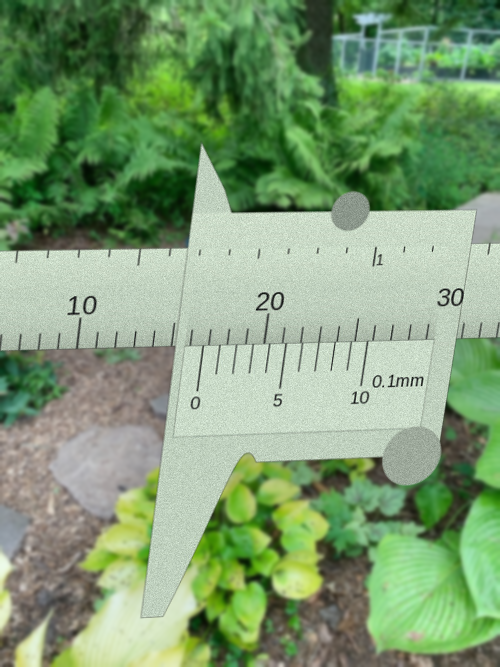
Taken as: 16.7,mm
